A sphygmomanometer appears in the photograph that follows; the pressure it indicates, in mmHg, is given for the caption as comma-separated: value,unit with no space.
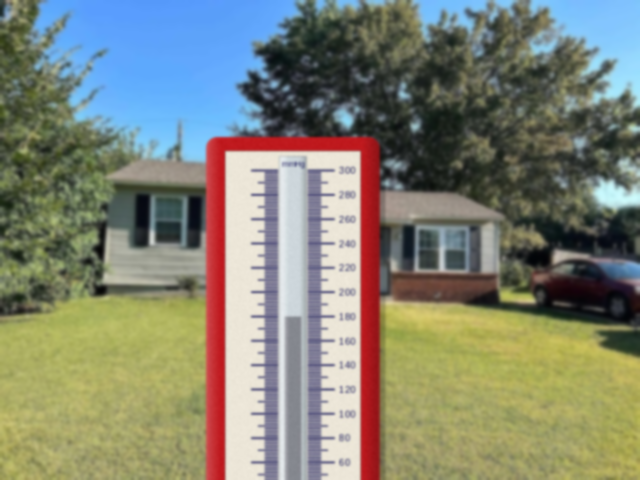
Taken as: 180,mmHg
